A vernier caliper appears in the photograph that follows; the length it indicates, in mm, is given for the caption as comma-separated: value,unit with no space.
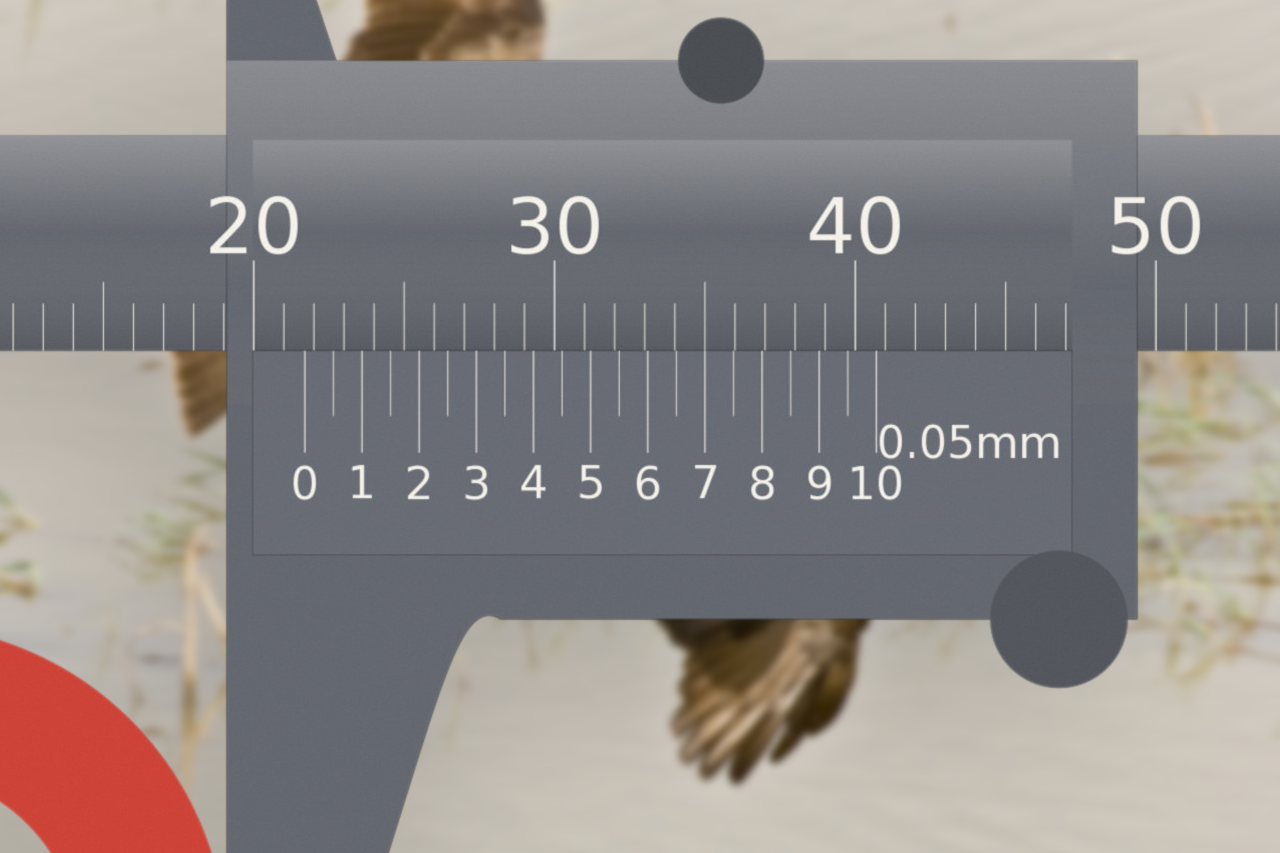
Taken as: 21.70,mm
